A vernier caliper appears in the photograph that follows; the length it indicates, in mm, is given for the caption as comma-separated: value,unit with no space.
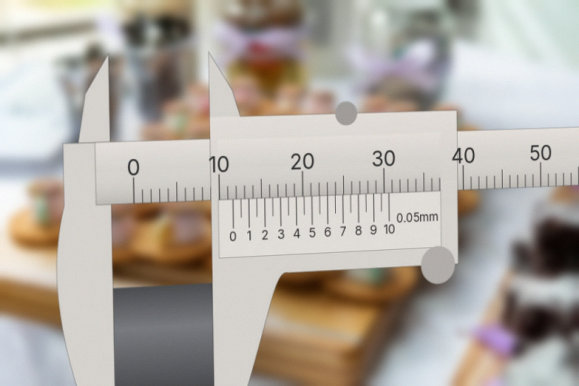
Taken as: 11.6,mm
